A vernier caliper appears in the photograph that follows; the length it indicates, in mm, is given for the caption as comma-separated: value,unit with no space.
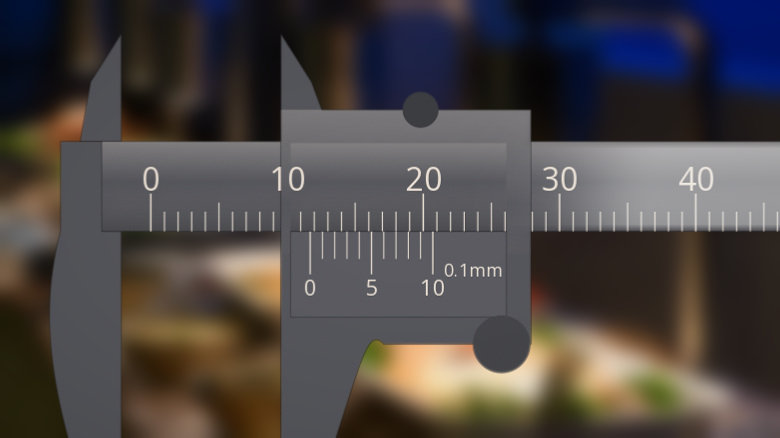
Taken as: 11.7,mm
